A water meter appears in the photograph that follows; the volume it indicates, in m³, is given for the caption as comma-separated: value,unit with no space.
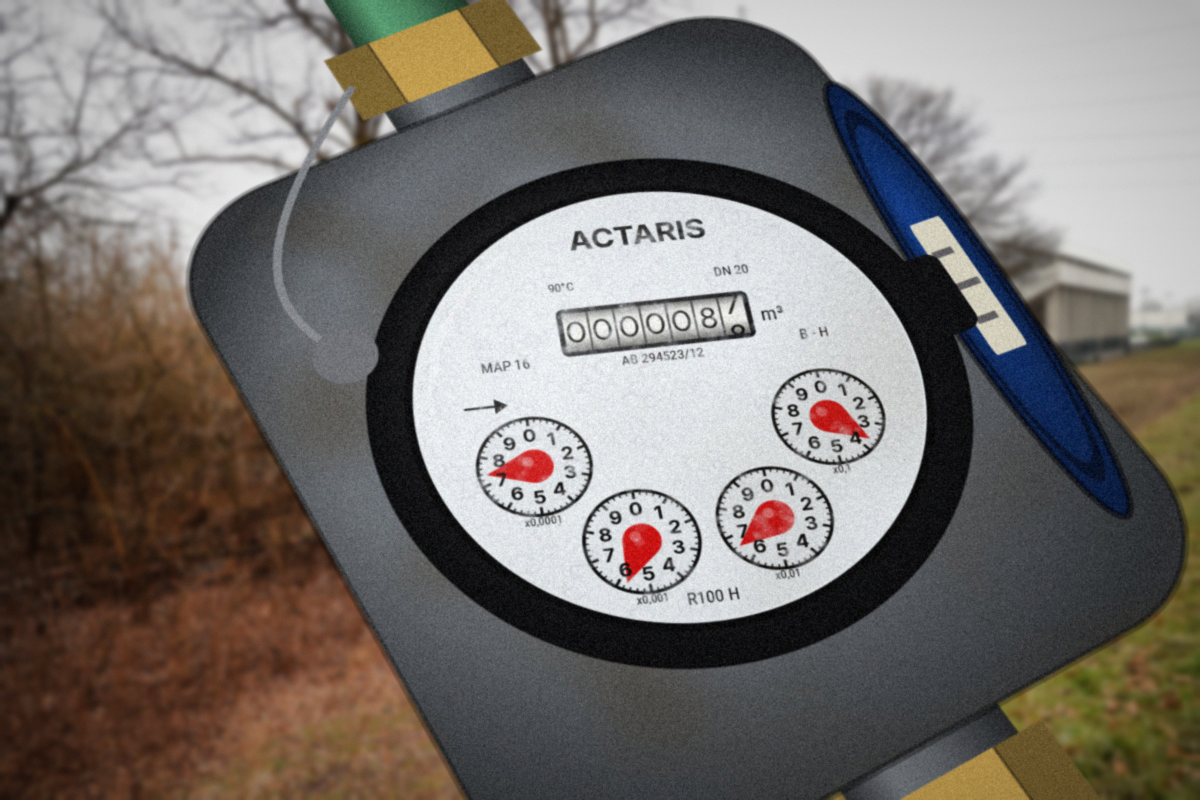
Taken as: 87.3657,m³
